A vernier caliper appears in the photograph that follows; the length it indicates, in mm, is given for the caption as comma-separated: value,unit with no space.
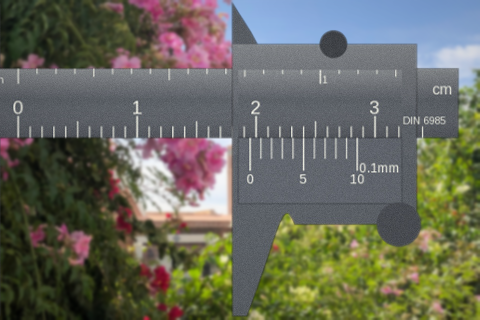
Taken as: 19.5,mm
